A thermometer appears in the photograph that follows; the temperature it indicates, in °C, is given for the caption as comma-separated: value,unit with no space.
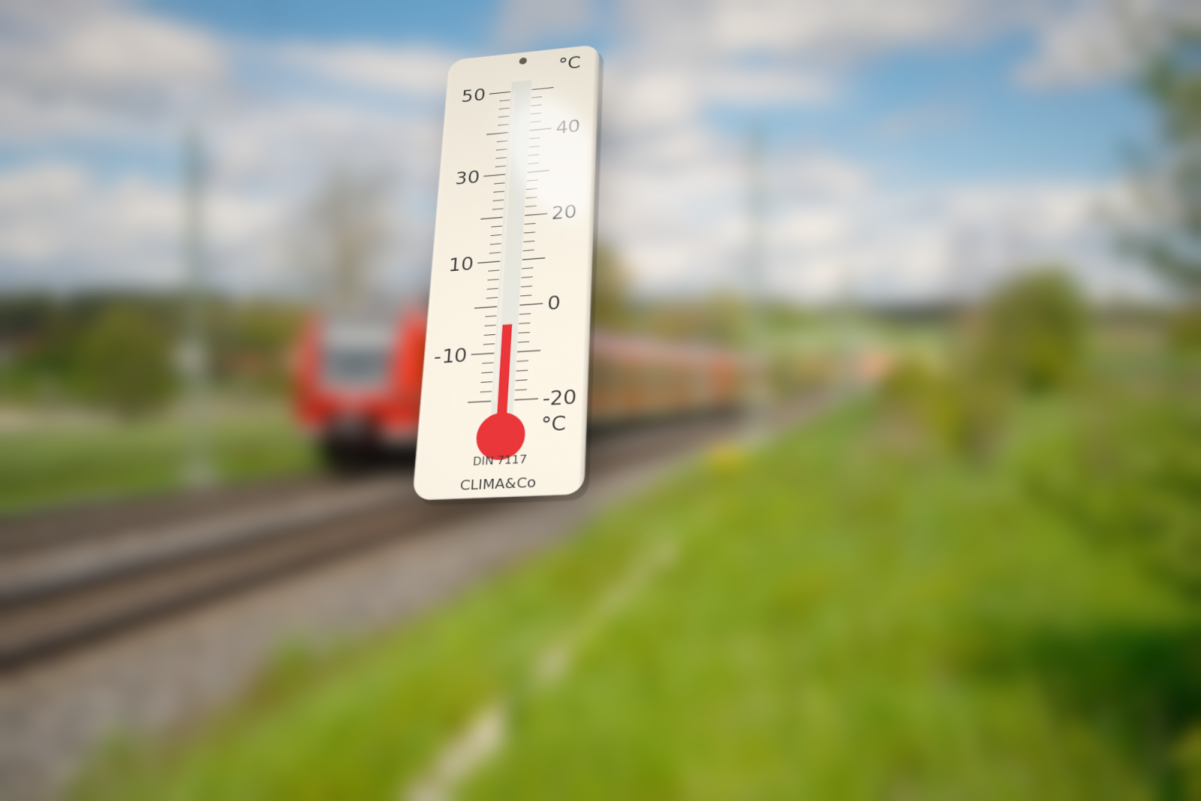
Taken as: -4,°C
